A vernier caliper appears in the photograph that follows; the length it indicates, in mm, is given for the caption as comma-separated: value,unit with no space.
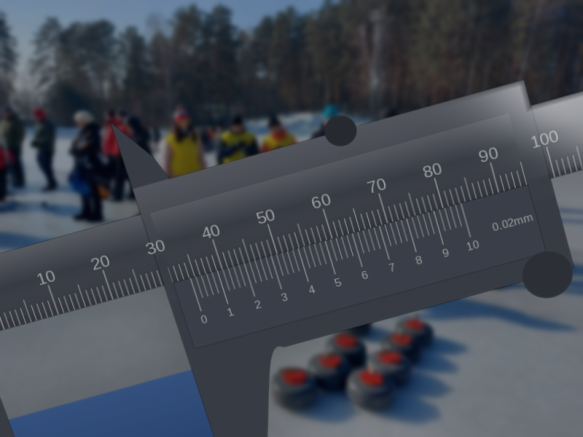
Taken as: 34.2,mm
